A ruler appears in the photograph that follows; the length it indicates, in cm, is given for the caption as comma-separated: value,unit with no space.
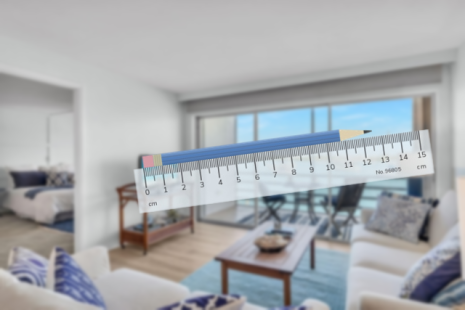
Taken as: 12.5,cm
